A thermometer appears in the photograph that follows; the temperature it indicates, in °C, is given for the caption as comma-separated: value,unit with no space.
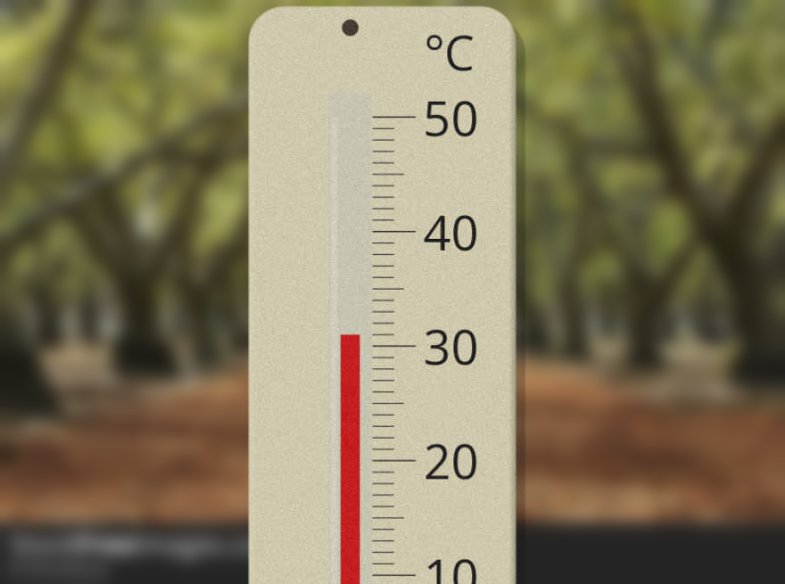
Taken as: 31,°C
